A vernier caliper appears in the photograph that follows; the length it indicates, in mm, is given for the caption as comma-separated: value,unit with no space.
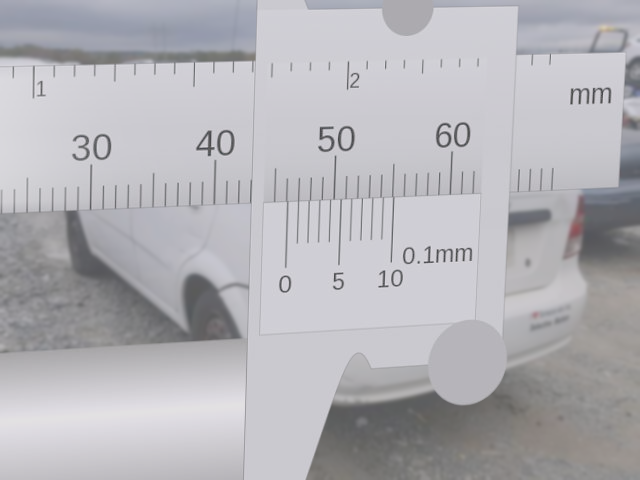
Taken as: 46.1,mm
